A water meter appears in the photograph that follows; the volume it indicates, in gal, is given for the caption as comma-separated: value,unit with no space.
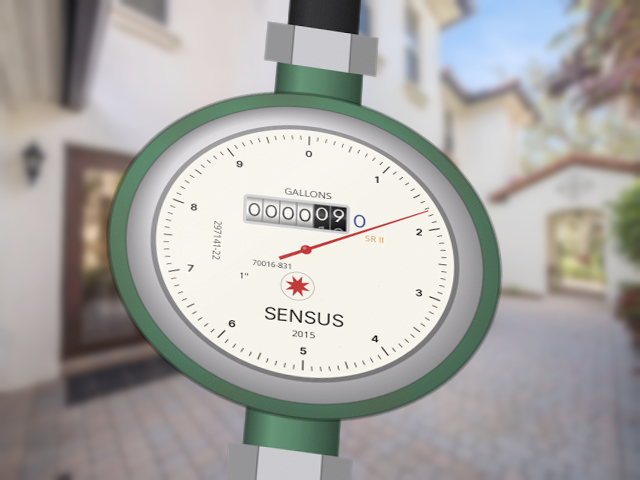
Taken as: 91.7,gal
